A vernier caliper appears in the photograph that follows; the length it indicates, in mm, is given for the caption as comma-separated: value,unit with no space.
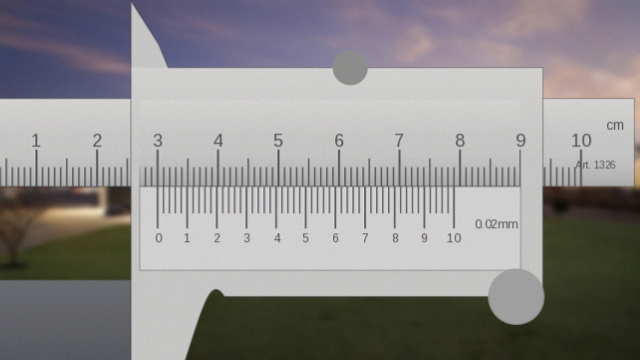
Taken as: 30.0,mm
